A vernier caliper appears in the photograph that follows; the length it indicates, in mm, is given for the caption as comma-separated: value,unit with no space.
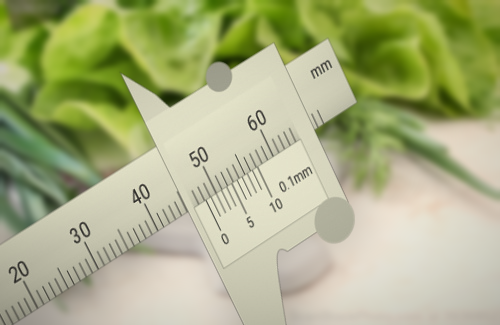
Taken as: 48.2,mm
